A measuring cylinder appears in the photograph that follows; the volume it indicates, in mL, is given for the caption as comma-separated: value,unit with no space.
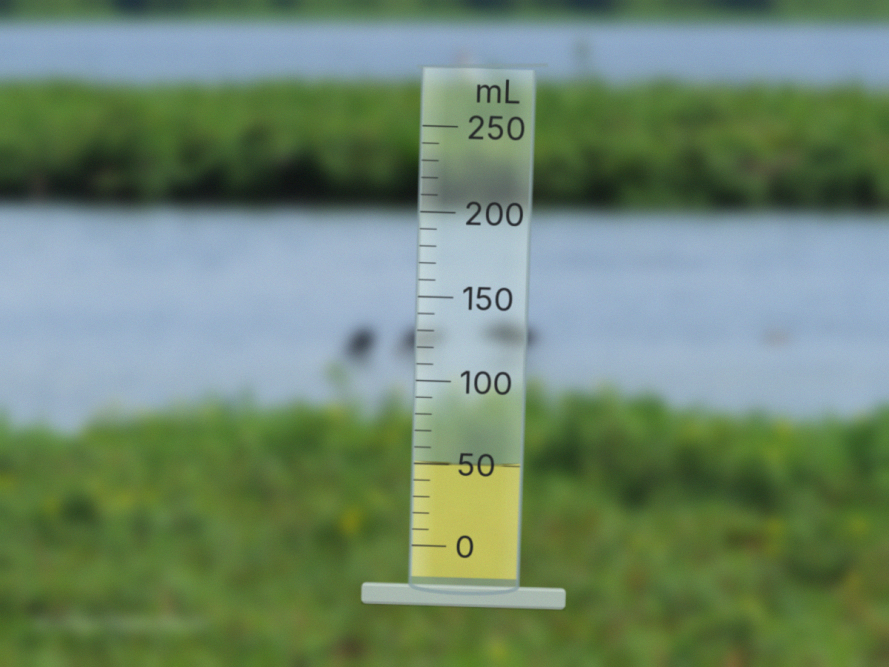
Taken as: 50,mL
